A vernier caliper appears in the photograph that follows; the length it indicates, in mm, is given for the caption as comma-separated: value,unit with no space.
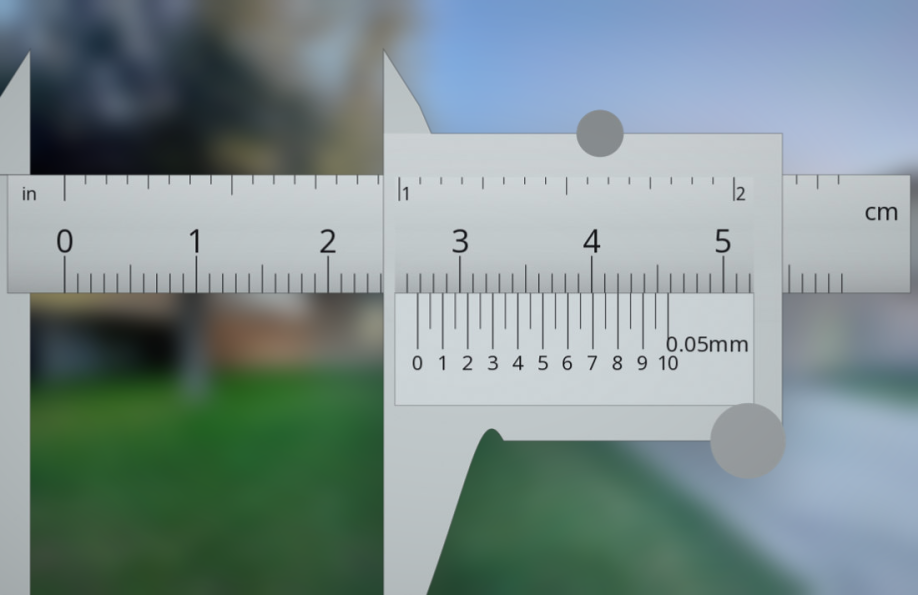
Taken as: 26.8,mm
